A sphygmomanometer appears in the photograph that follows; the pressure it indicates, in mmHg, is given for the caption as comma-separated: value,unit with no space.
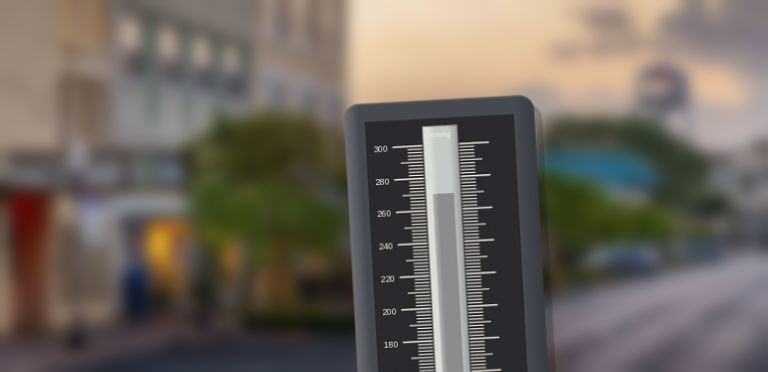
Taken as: 270,mmHg
